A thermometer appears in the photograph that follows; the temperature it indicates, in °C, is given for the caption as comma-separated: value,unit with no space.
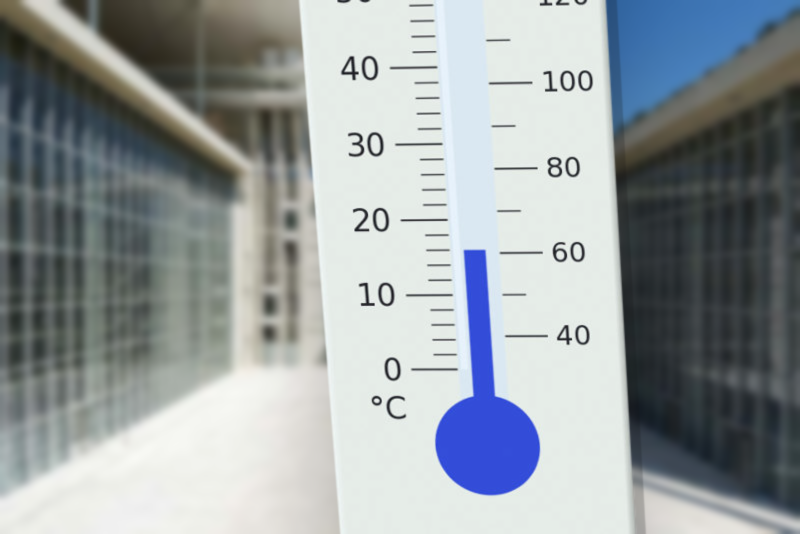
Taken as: 16,°C
